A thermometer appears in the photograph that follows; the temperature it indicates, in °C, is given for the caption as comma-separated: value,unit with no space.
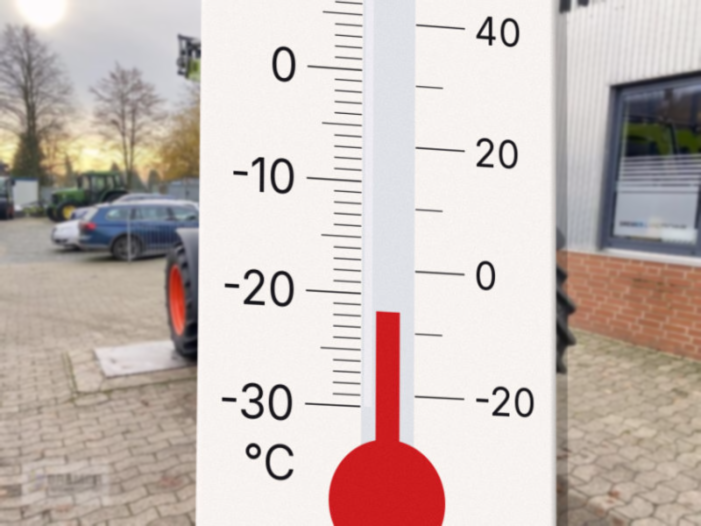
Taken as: -21.5,°C
